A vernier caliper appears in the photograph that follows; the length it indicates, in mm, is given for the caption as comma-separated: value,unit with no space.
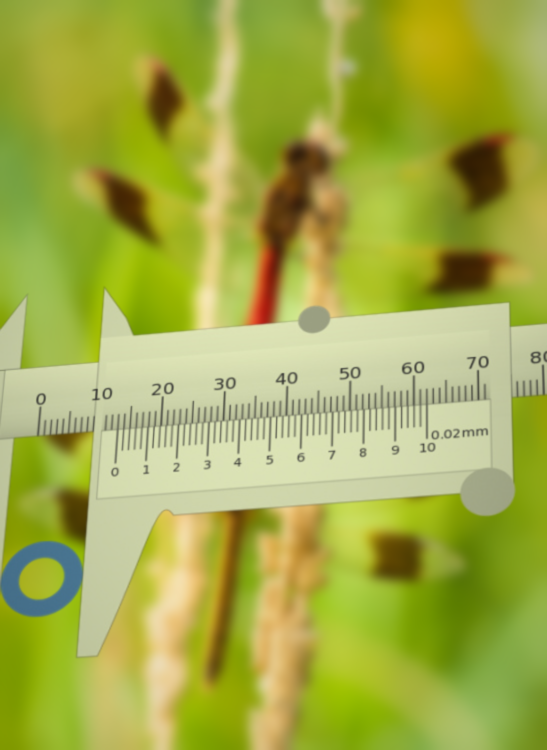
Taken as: 13.0,mm
